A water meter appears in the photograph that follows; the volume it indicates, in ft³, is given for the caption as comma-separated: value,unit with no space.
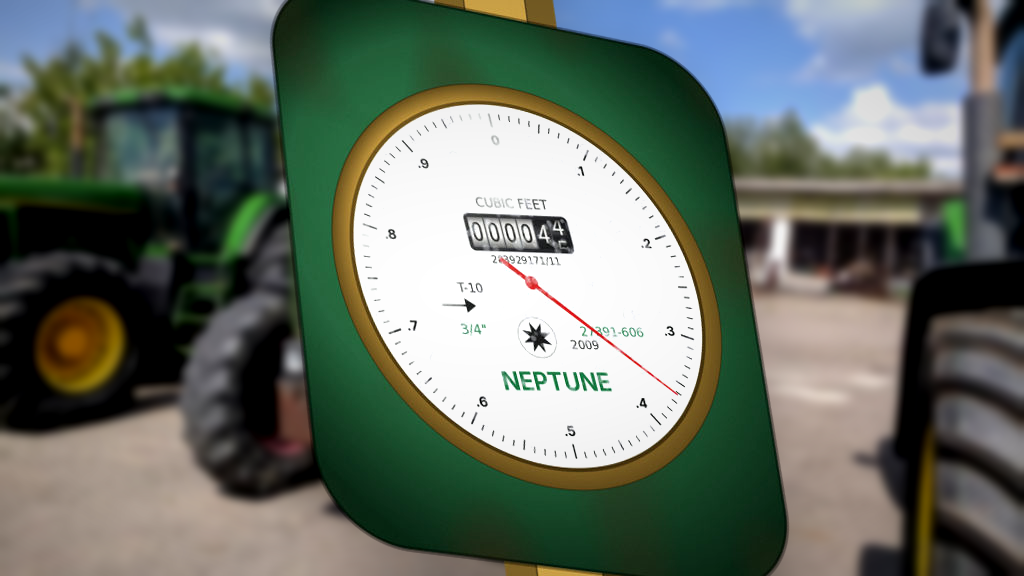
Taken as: 44.36,ft³
